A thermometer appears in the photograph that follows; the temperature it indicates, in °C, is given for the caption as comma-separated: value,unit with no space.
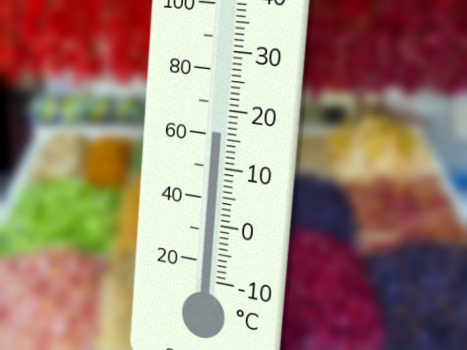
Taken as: 16,°C
